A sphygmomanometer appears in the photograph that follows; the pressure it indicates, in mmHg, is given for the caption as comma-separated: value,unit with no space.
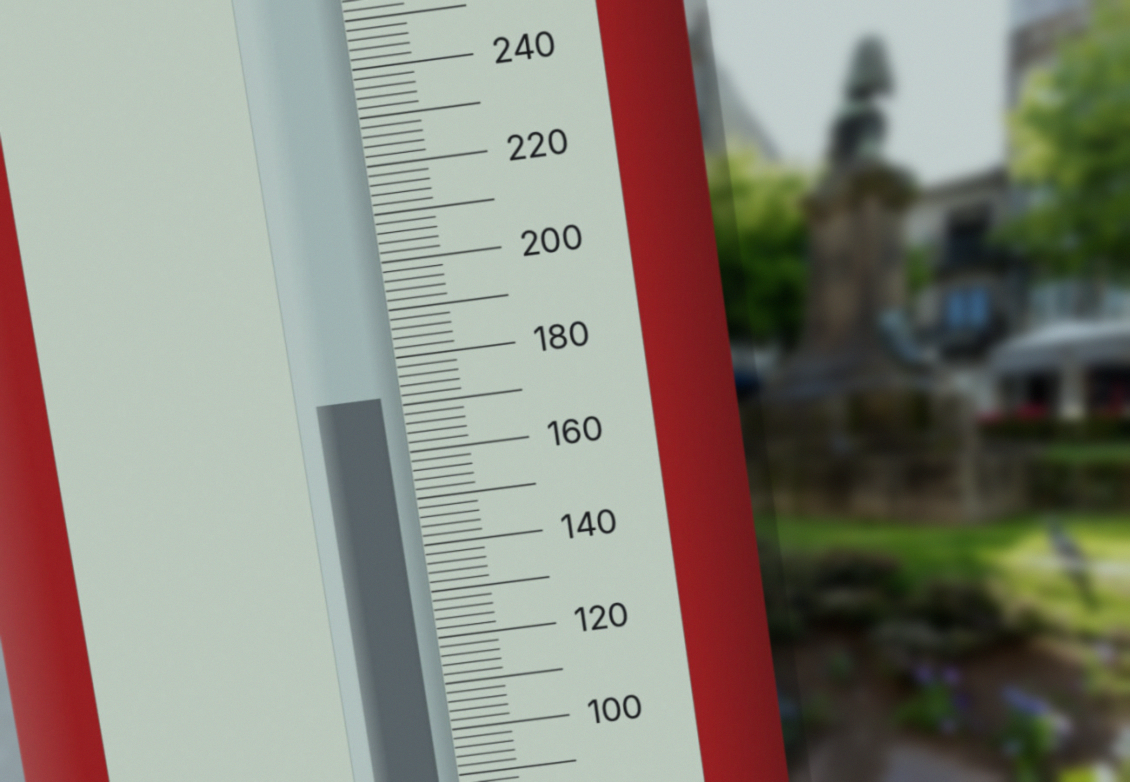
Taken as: 172,mmHg
